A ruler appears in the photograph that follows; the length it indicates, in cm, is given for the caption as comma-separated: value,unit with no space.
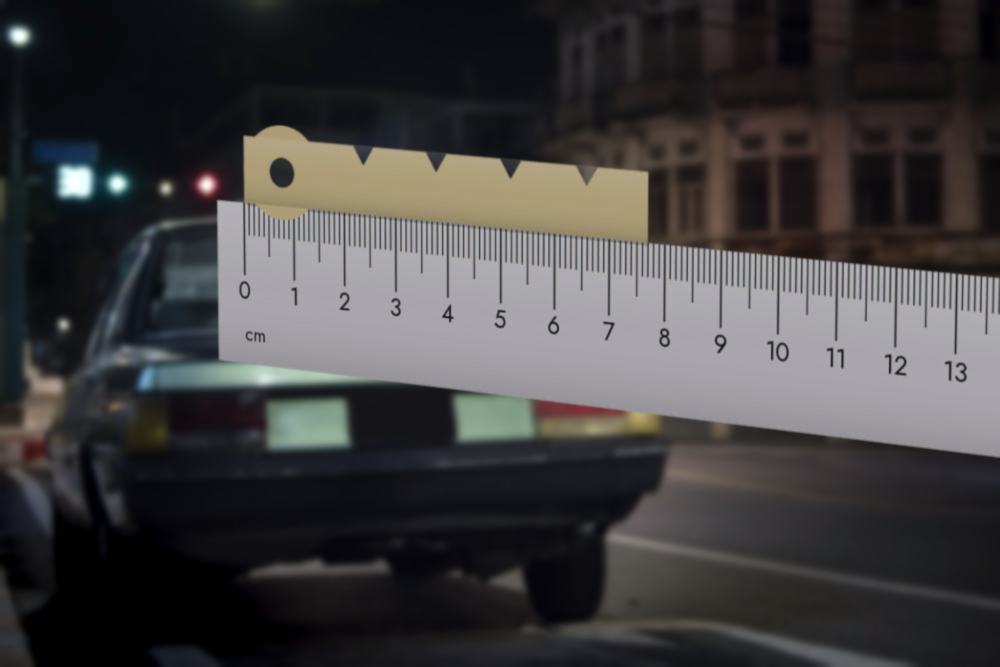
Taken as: 7.7,cm
